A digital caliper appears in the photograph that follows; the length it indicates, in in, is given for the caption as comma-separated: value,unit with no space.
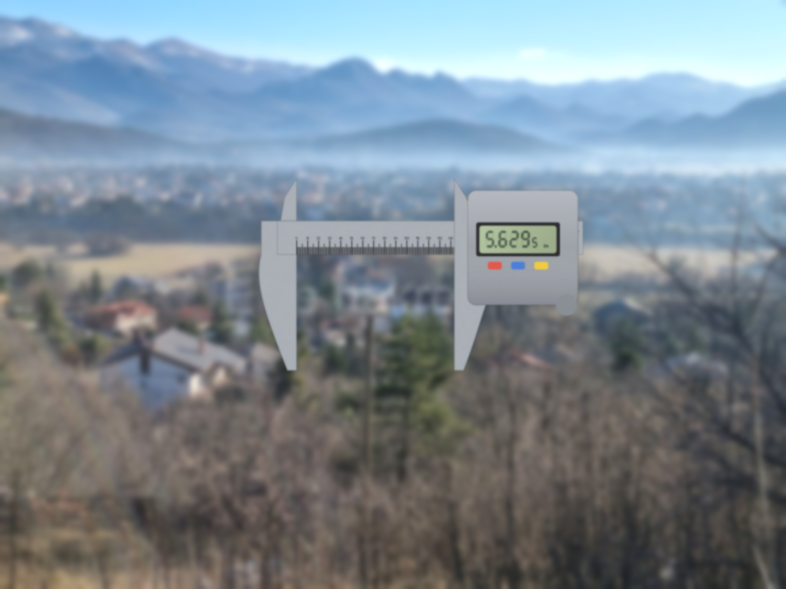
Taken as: 5.6295,in
